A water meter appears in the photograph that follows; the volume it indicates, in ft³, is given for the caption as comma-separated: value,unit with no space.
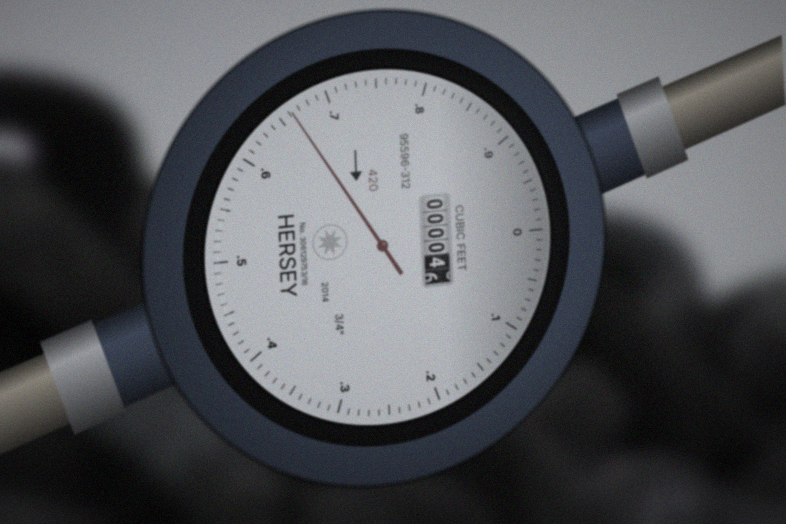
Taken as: 45.66,ft³
